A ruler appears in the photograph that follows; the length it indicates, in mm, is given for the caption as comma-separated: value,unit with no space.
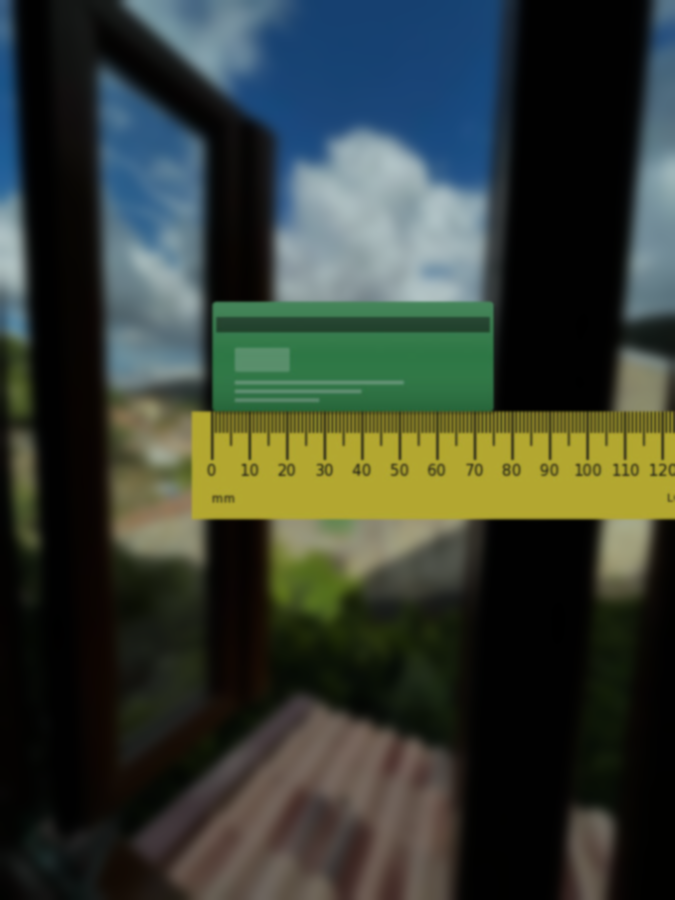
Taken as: 75,mm
